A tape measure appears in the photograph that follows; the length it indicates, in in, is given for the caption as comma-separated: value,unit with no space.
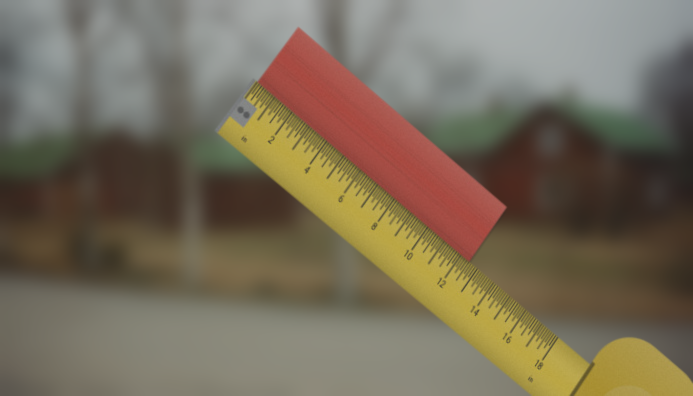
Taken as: 12.5,in
